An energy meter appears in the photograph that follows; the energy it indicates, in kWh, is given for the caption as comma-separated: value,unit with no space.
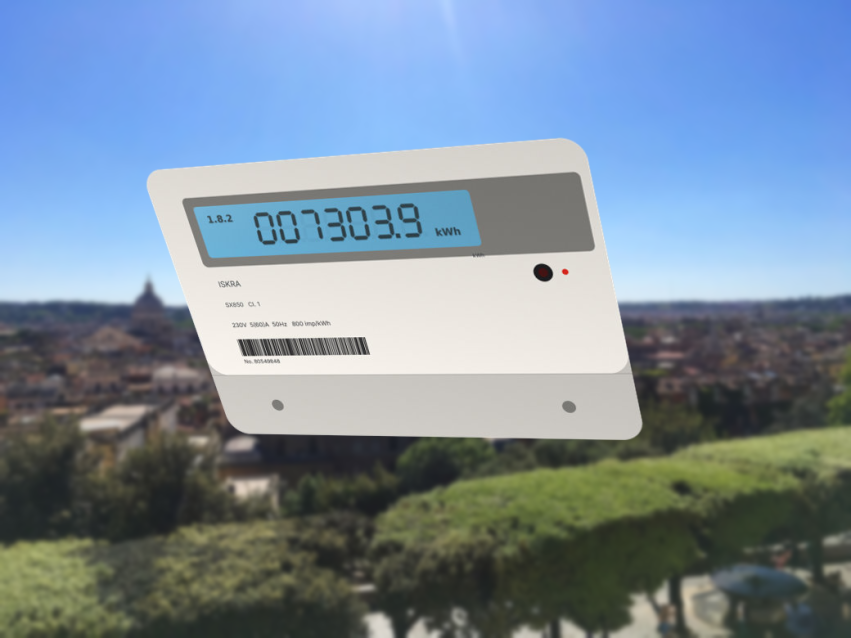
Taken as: 7303.9,kWh
